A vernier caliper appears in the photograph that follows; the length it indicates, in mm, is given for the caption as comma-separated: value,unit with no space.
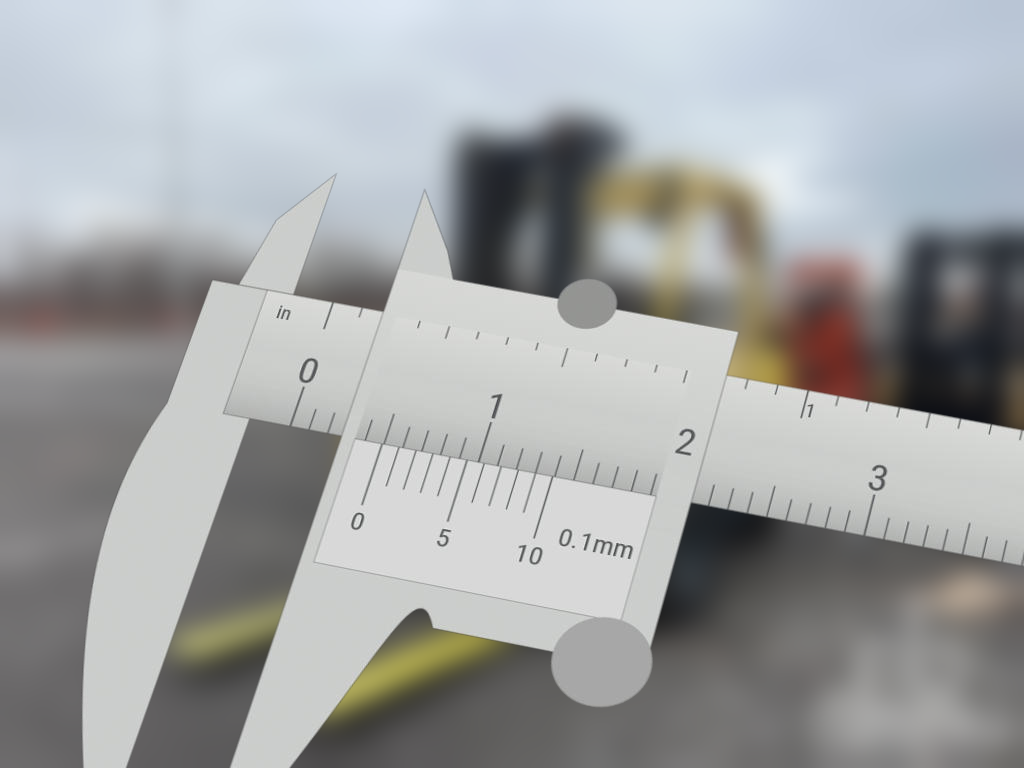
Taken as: 4.9,mm
